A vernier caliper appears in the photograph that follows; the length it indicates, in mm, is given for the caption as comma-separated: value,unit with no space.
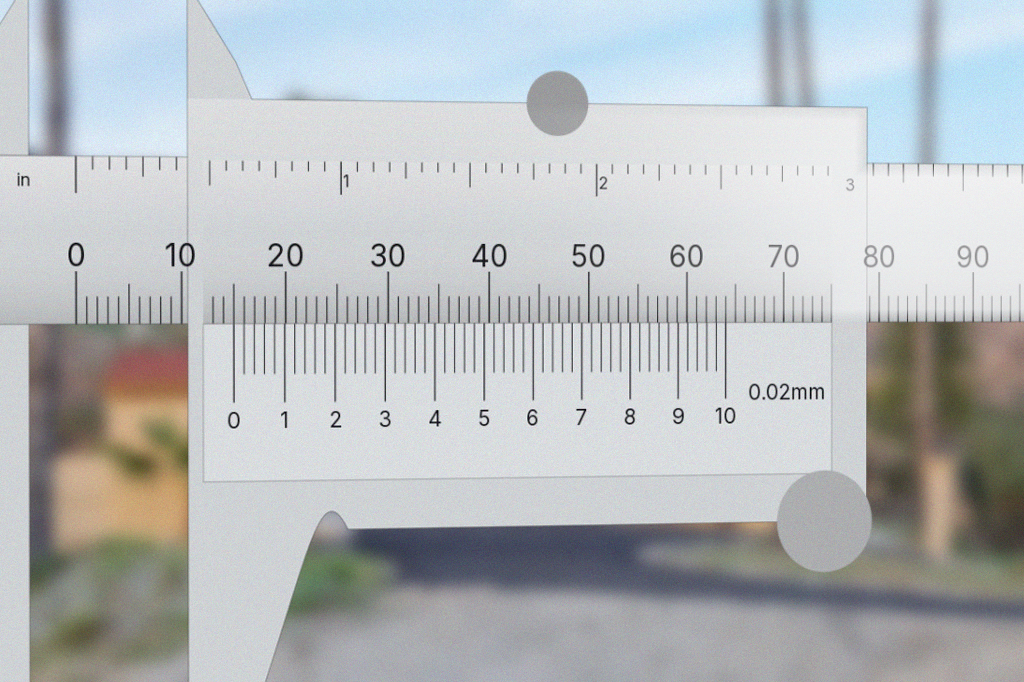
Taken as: 15.0,mm
